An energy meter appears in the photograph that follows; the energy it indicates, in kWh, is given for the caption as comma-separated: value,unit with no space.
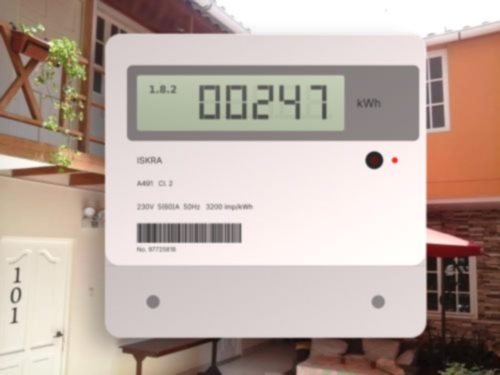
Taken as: 247,kWh
